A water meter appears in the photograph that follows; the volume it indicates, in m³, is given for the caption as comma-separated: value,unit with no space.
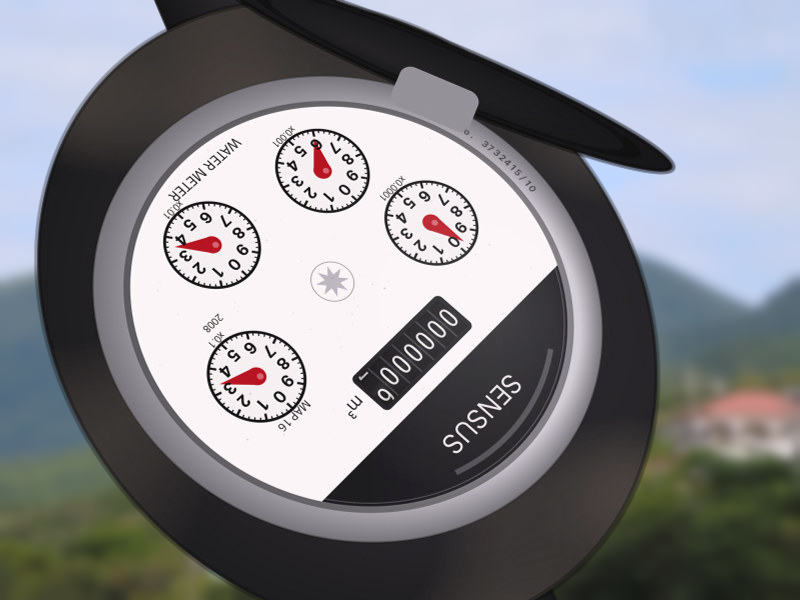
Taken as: 6.3359,m³
